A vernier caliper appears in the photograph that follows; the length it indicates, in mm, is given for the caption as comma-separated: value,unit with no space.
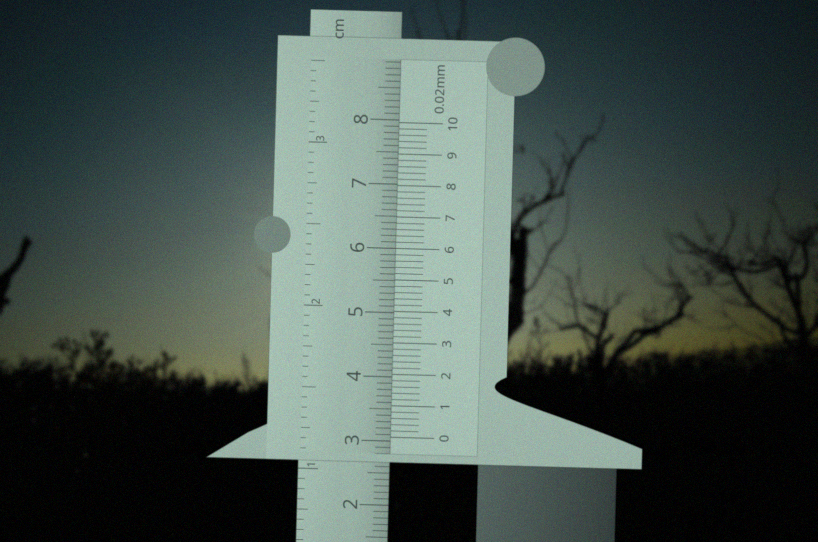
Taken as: 30.6,mm
